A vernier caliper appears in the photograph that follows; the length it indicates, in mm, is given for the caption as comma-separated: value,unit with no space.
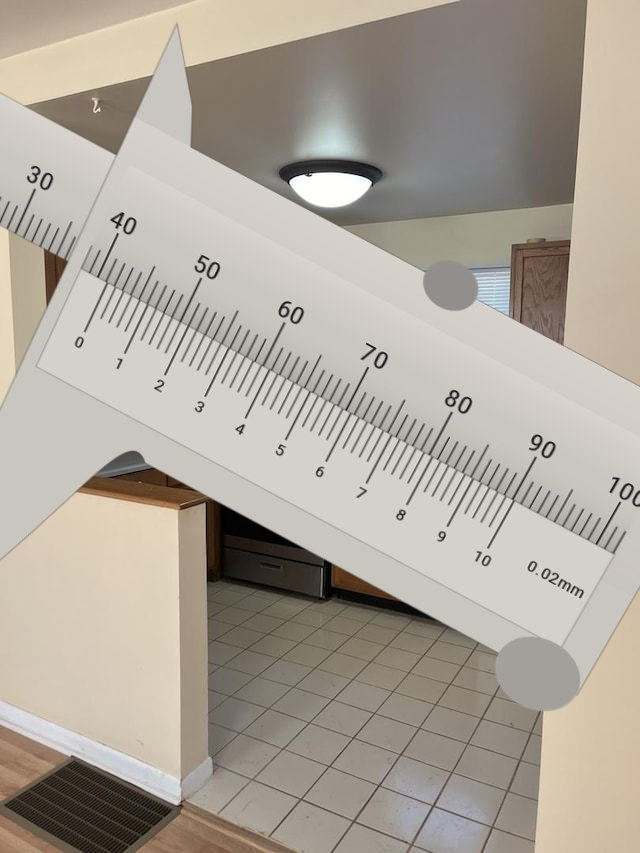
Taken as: 41.2,mm
